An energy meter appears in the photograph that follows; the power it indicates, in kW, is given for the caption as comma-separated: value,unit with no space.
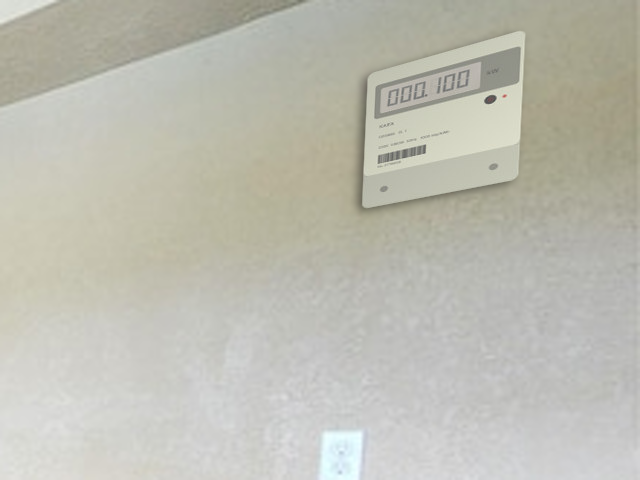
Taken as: 0.100,kW
